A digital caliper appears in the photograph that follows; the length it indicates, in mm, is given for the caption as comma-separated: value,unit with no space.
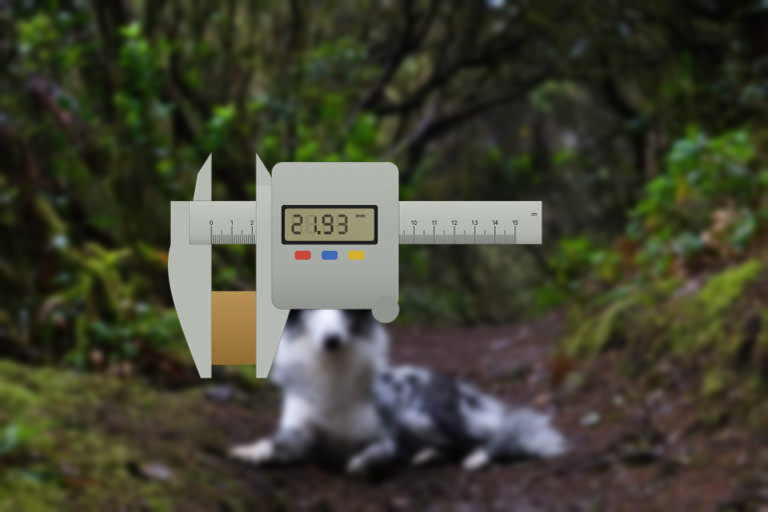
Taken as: 21.93,mm
